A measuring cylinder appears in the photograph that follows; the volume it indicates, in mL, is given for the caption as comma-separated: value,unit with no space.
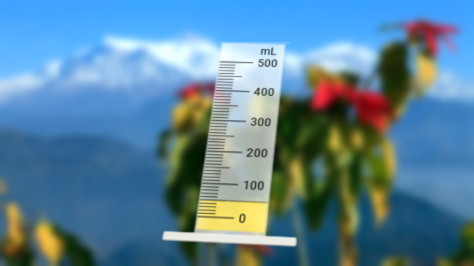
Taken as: 50,mL
